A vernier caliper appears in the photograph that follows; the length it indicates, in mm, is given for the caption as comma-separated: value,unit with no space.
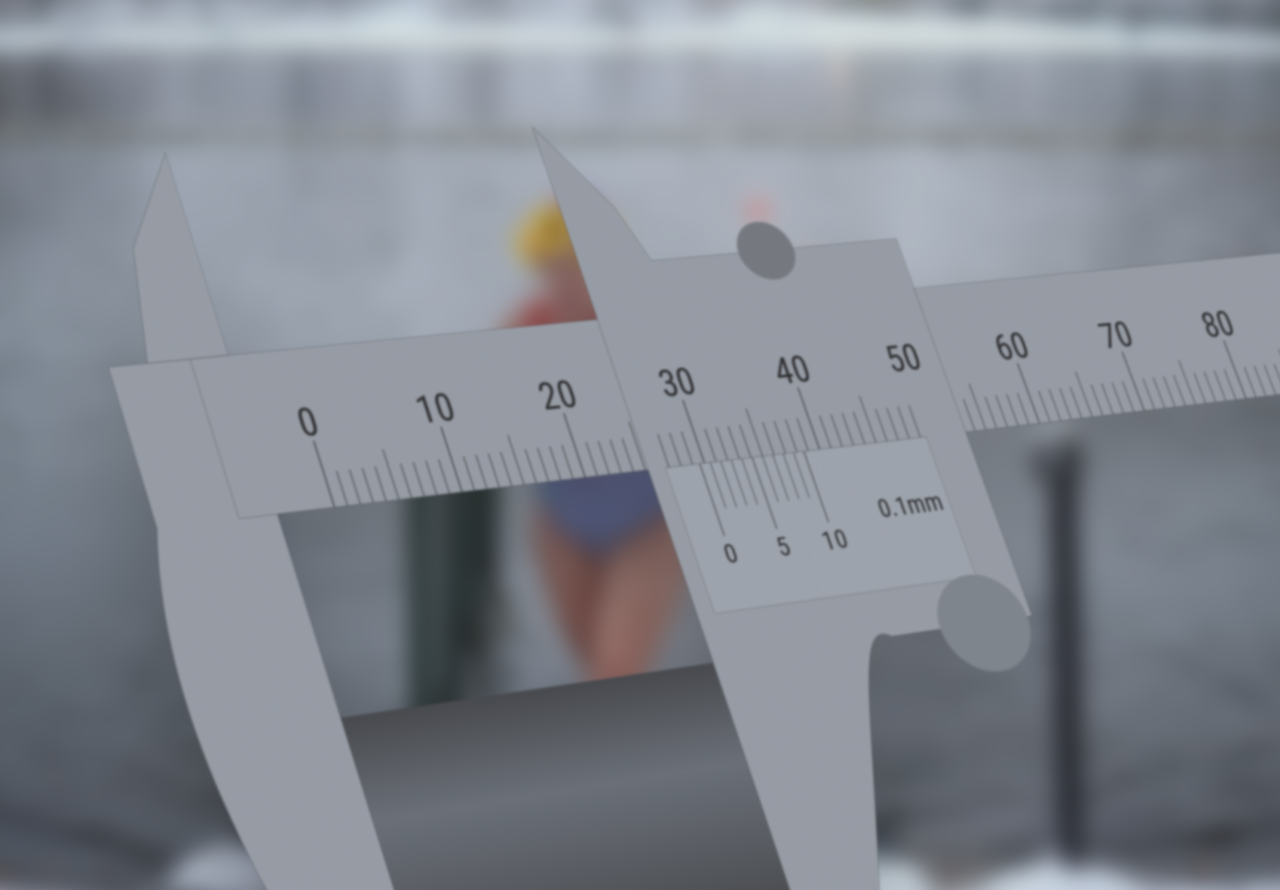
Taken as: 29.6,mm
